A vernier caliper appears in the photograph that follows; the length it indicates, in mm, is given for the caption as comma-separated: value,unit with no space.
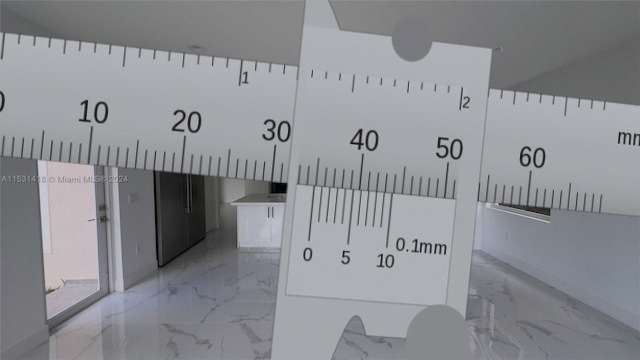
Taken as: 34.8,mm
